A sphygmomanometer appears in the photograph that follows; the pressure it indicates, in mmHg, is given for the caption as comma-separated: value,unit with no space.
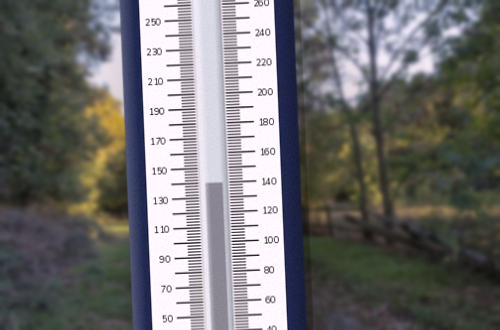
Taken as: 140,mmHg
